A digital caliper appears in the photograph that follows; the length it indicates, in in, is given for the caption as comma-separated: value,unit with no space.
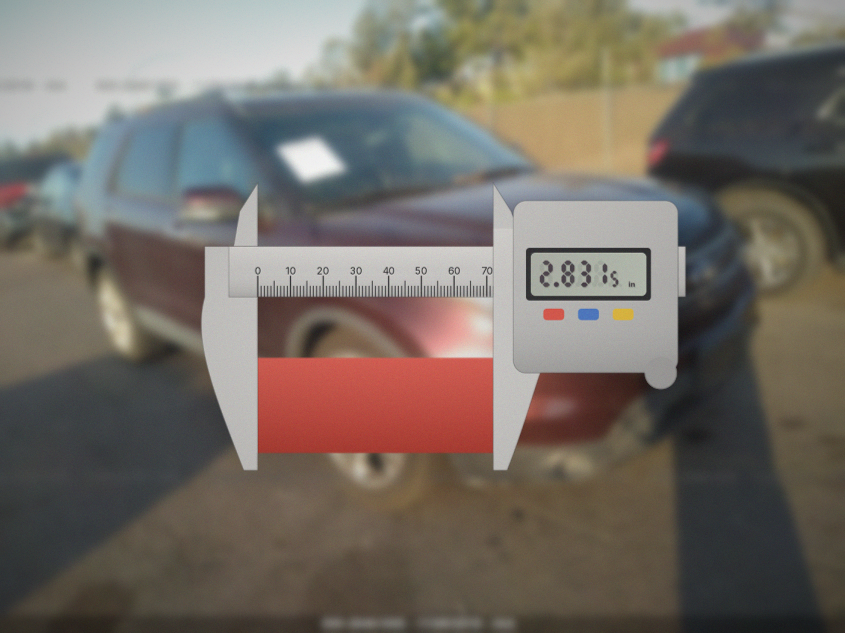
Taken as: 2.8315,in
